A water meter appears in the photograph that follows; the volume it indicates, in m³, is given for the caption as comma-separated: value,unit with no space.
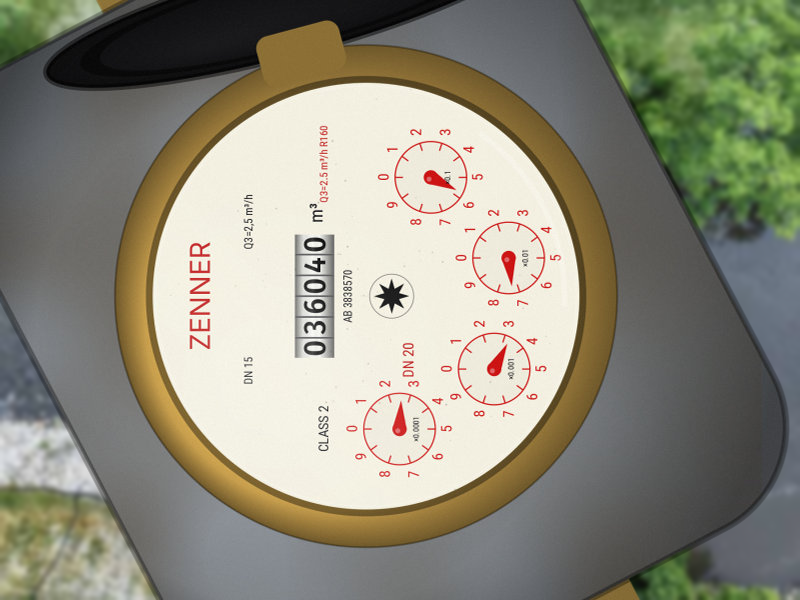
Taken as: 36040.5732,m³
